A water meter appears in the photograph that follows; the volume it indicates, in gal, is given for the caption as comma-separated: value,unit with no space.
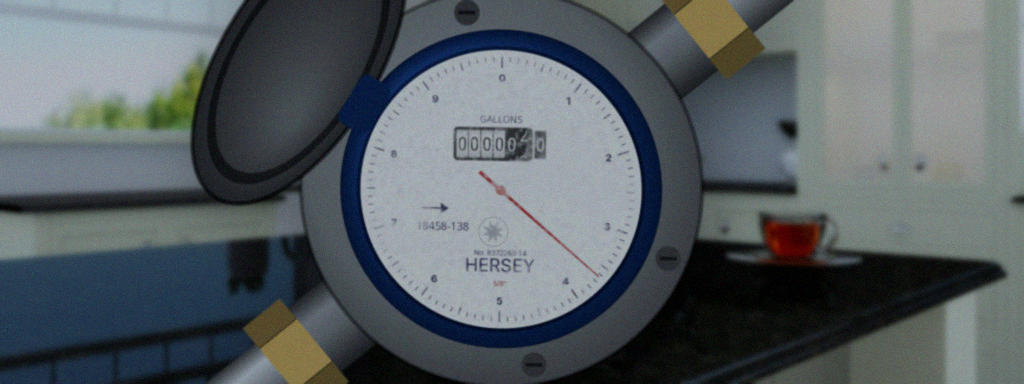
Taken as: 23.6,gal
